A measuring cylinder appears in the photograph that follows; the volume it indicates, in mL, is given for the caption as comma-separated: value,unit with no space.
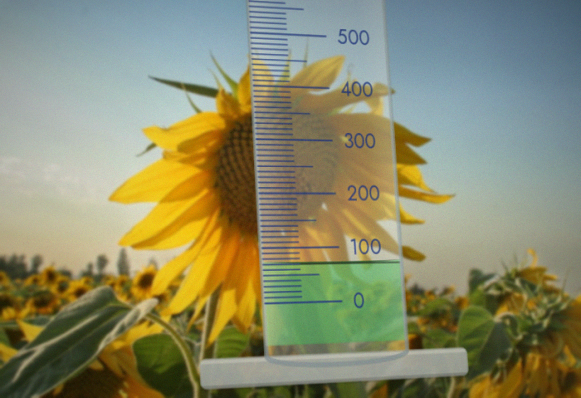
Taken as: 70,mL
